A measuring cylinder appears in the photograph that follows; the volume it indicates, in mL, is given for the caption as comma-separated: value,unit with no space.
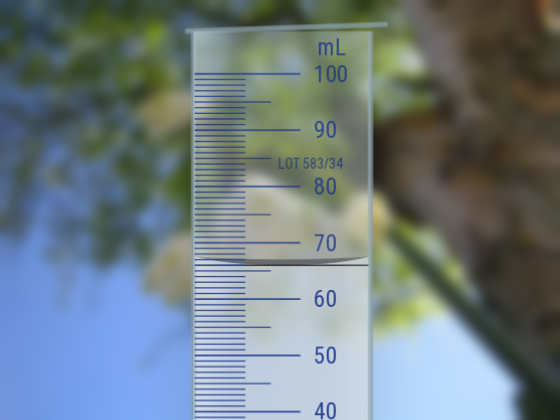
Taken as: 66,mL
